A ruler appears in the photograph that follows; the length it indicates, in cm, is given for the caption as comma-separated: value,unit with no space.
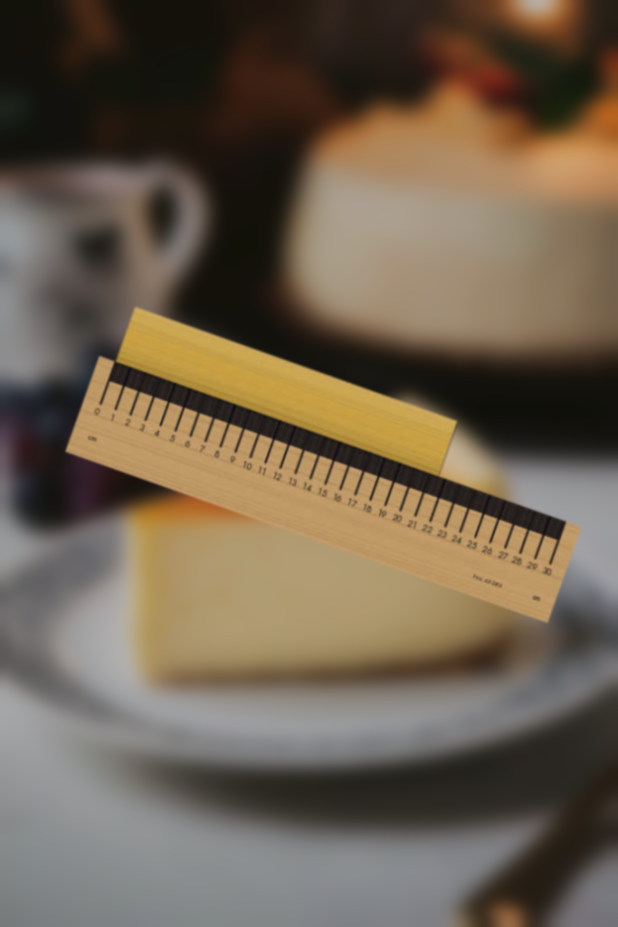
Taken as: 21.5,cm
